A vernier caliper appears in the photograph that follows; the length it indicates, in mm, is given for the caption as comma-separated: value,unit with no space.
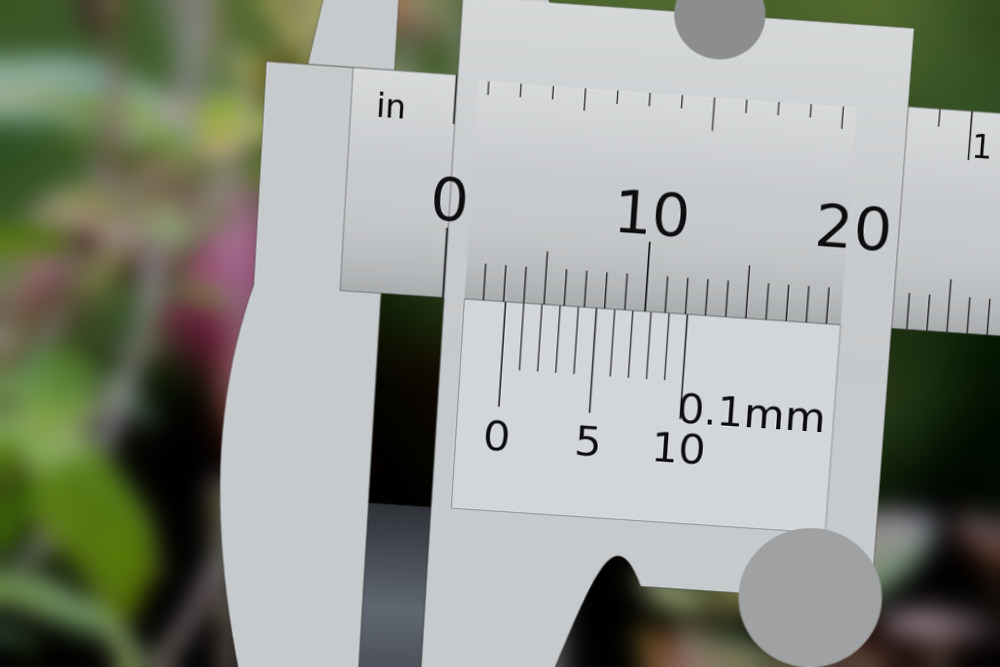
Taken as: 3.1,mm
